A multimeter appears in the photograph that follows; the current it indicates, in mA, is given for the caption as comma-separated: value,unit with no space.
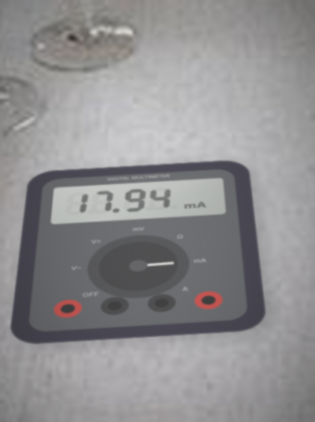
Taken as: 17.94,mA
